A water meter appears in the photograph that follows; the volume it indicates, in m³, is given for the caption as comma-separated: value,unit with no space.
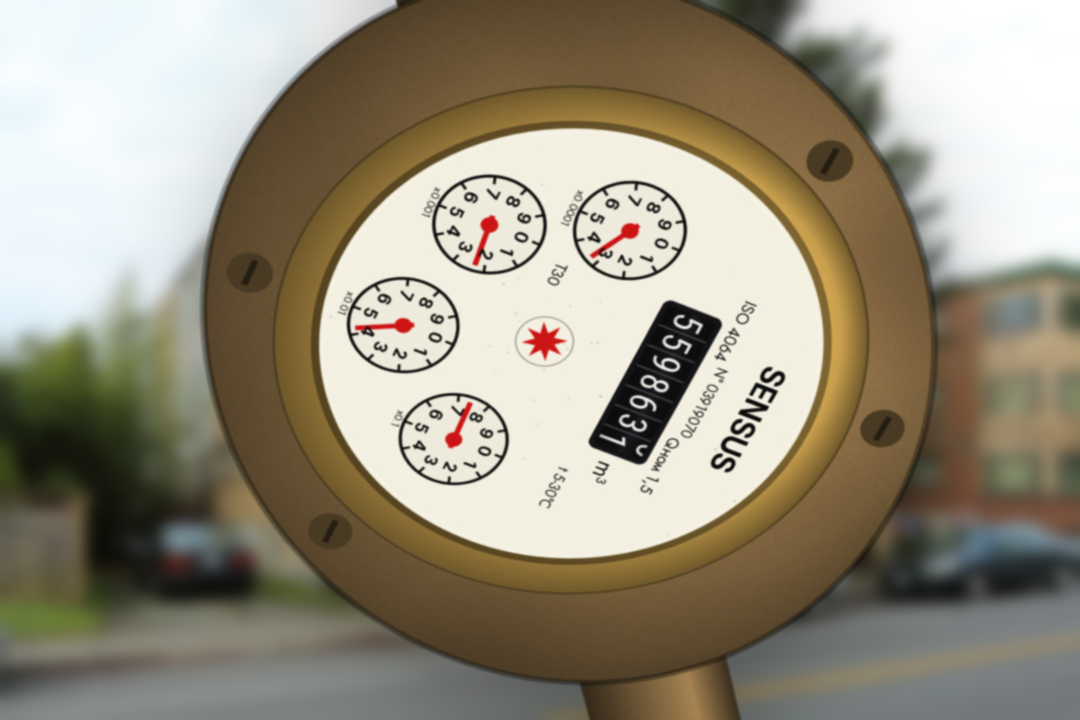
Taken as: 5598630.7423,m³
